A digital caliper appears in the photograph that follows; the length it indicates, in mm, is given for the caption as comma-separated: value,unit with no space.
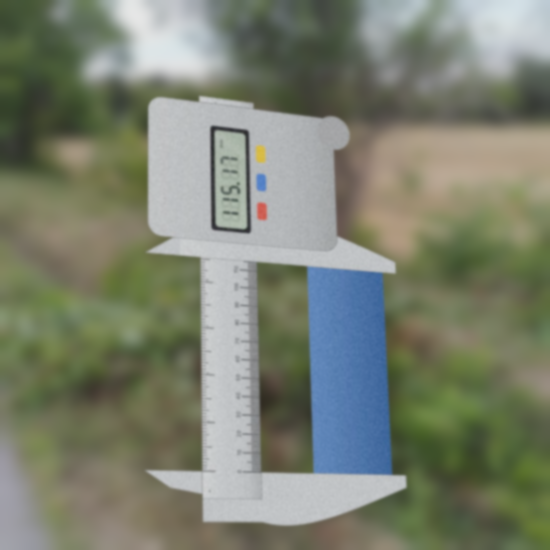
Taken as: 115.17,mm
